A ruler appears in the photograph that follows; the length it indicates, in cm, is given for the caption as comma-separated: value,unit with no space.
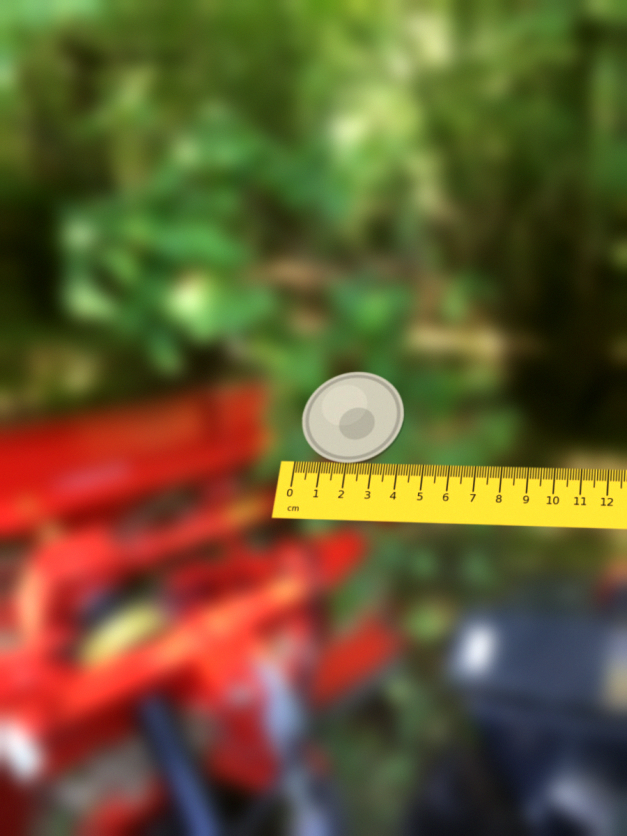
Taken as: 4,cm
